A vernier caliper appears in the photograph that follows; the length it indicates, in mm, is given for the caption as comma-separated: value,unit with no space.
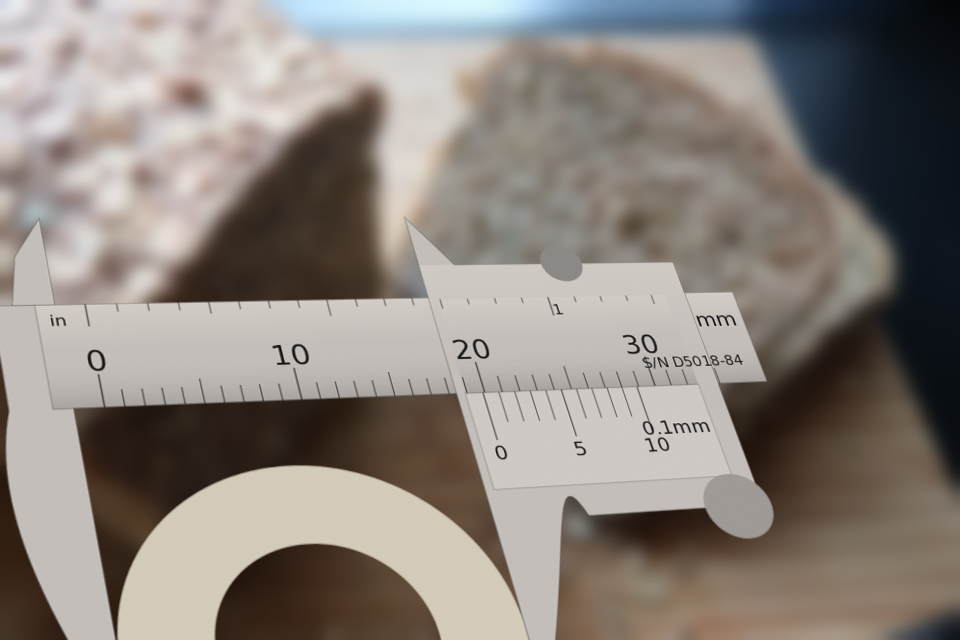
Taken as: 19.9,mm
